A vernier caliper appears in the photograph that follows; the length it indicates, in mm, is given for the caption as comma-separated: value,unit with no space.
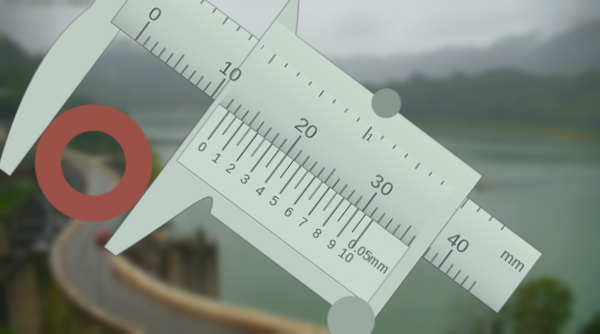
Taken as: 12.4,mm
